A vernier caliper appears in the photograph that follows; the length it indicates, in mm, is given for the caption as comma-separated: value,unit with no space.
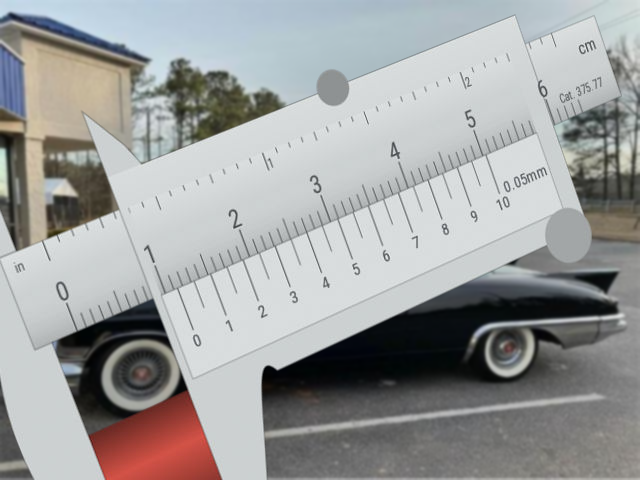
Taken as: 11.4,mm
